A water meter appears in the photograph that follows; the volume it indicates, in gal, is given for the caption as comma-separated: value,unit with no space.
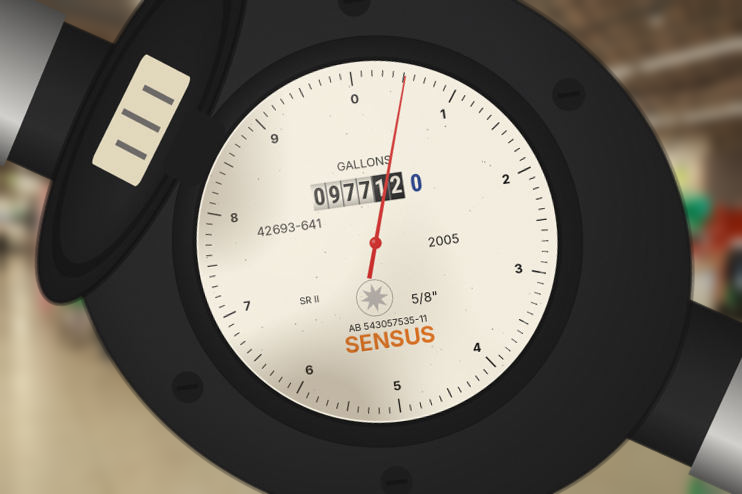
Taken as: 977120.5,gal
